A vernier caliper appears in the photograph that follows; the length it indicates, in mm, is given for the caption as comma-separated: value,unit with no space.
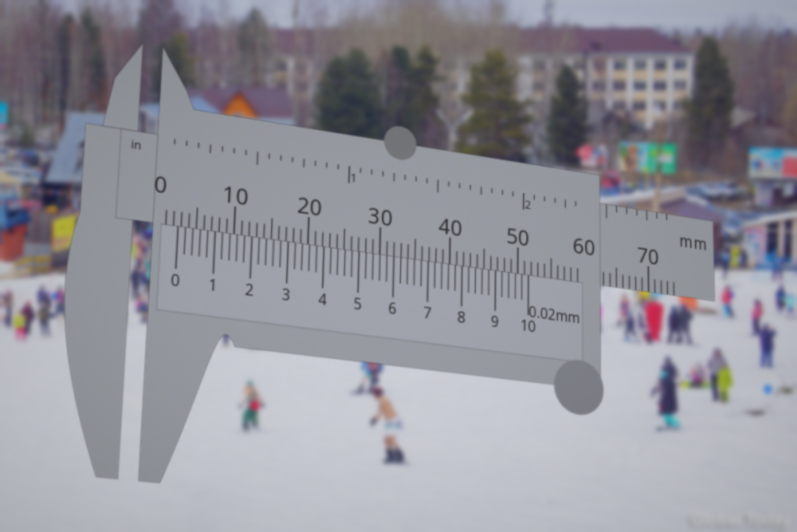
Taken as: 2.6,mm
